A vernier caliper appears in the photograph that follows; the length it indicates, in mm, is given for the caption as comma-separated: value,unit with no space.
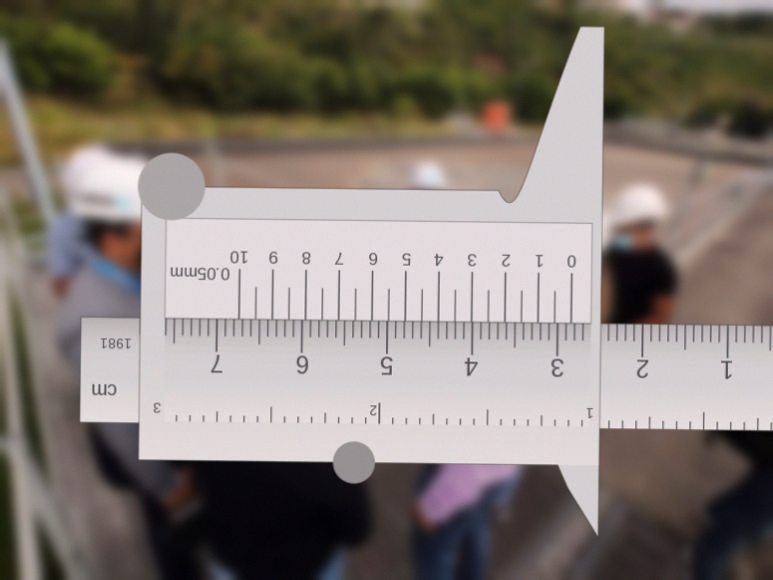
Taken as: 28.4,mm
